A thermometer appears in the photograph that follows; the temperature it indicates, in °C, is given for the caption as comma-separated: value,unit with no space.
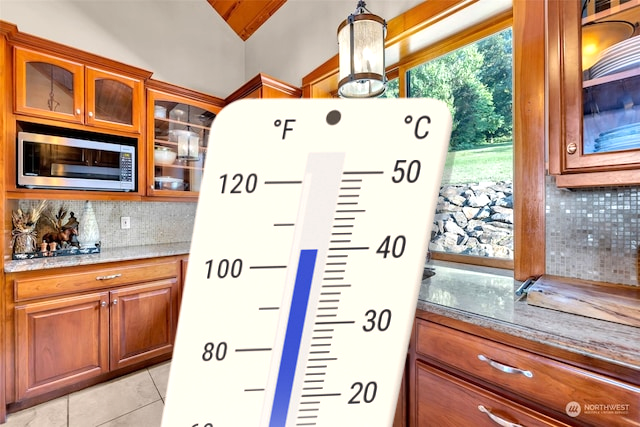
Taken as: 40,°C
